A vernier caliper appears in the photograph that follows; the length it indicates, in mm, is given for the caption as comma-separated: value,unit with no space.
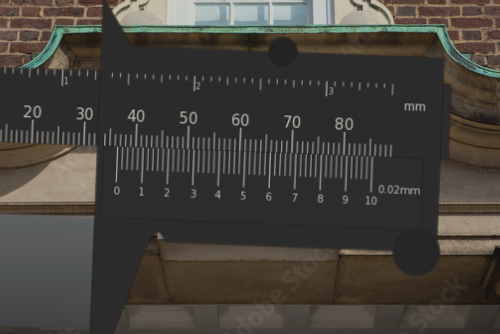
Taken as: 36.5,mm
